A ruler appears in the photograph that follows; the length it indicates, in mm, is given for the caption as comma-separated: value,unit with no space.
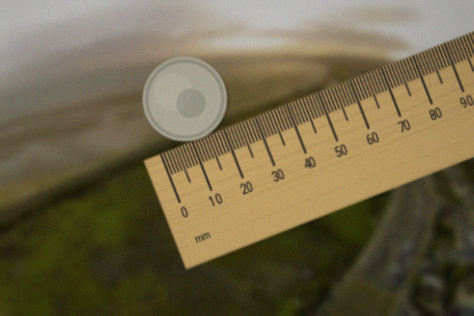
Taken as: 25,mm
